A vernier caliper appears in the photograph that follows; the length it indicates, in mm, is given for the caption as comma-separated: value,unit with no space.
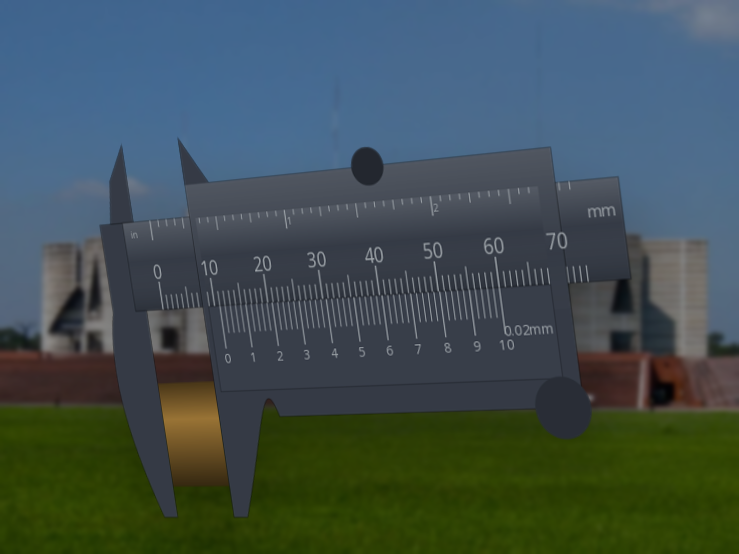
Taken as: 11.0,mm
